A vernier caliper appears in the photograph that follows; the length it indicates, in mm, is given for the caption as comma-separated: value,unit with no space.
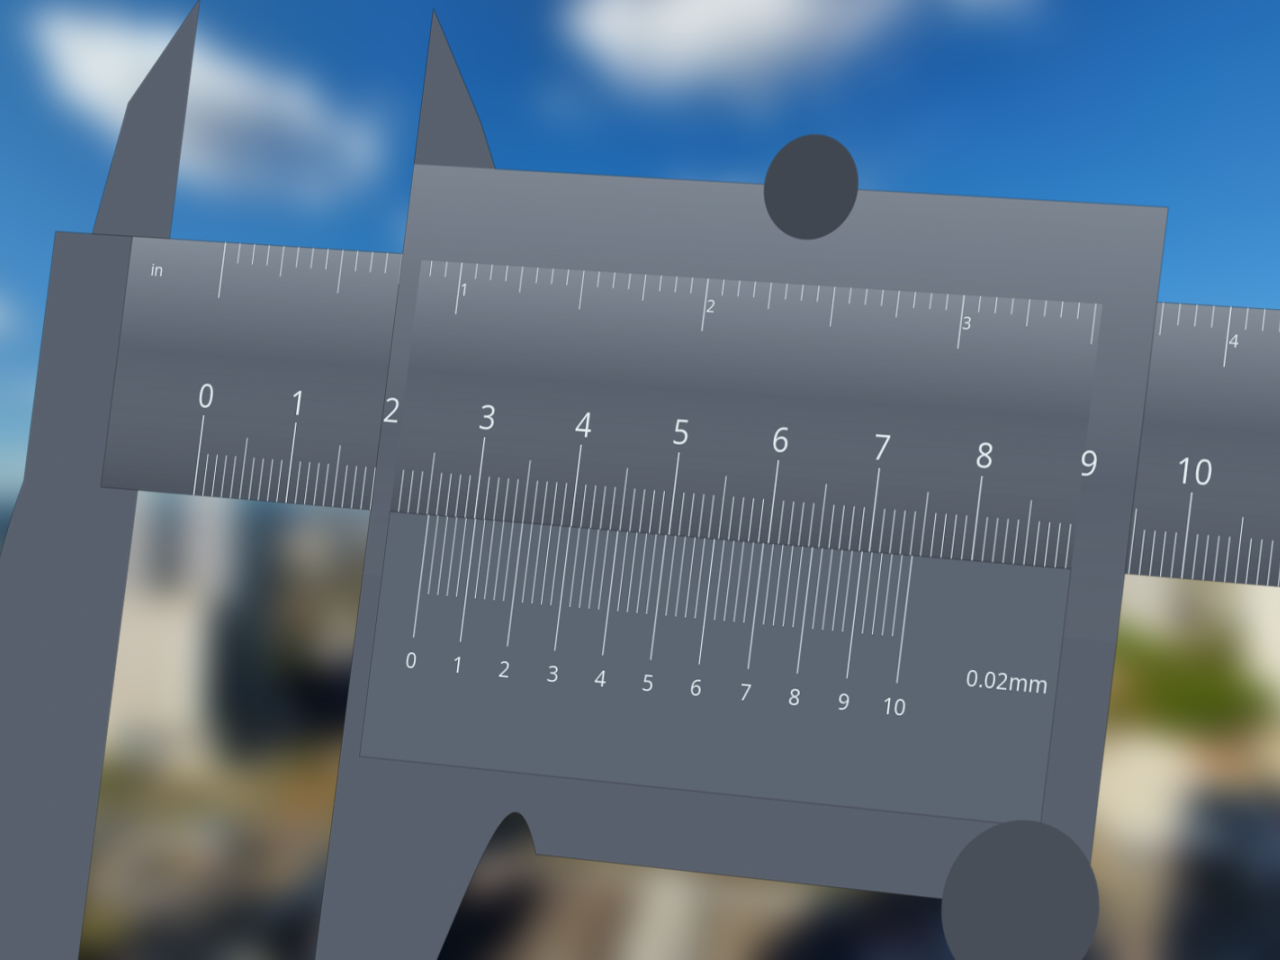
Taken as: 25.2,mm
